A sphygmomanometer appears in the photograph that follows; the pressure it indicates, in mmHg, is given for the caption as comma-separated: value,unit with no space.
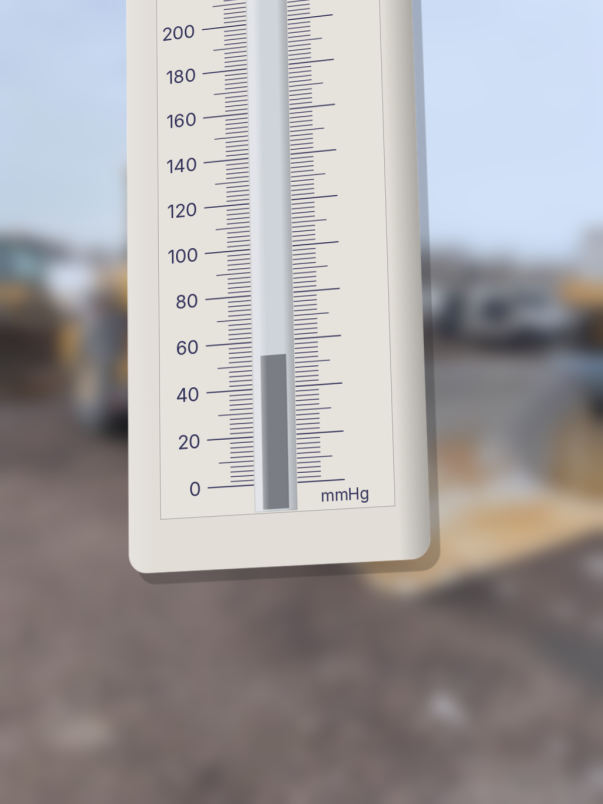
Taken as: 54,mmHg
